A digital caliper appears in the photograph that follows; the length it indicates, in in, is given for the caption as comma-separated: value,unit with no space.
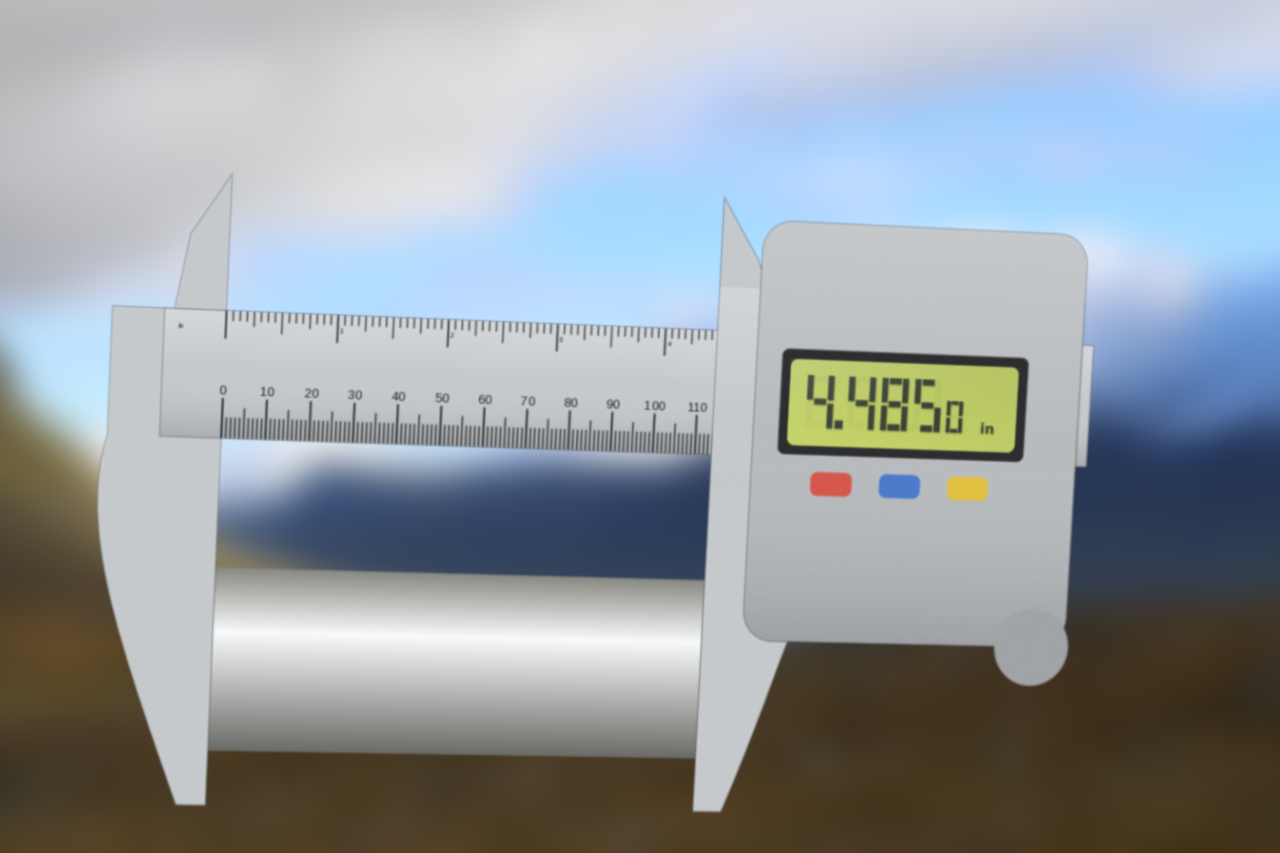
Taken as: 4.4850,in
